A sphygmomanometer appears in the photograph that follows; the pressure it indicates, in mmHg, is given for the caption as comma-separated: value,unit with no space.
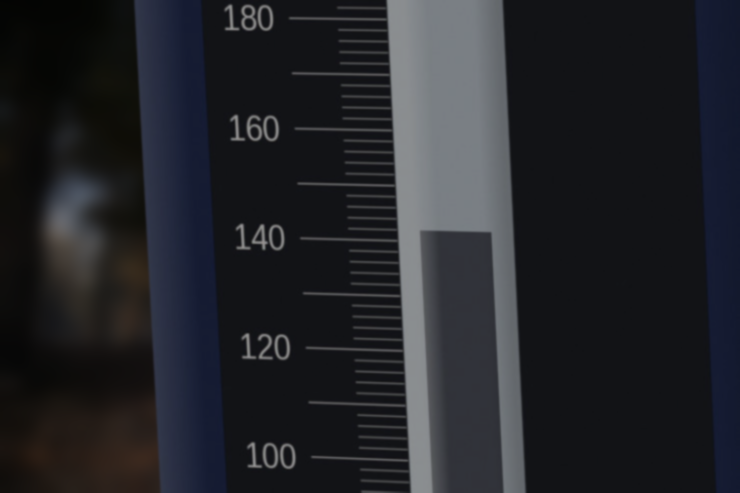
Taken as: 142,mmHg
